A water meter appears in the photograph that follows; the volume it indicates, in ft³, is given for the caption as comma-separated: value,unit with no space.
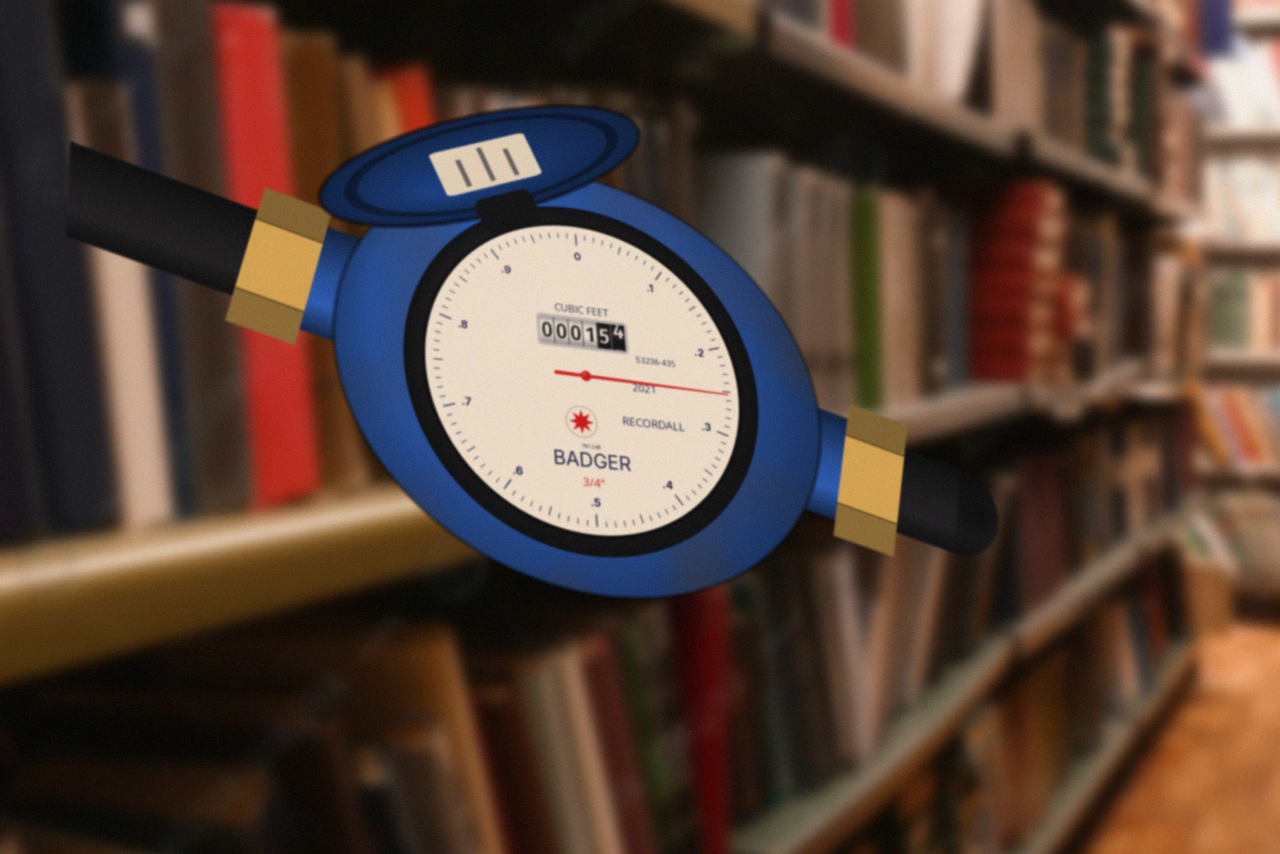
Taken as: 154.25,ft³
